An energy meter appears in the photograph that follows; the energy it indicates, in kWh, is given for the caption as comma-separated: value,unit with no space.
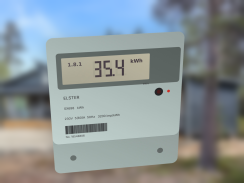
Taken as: 35.4,kWh
